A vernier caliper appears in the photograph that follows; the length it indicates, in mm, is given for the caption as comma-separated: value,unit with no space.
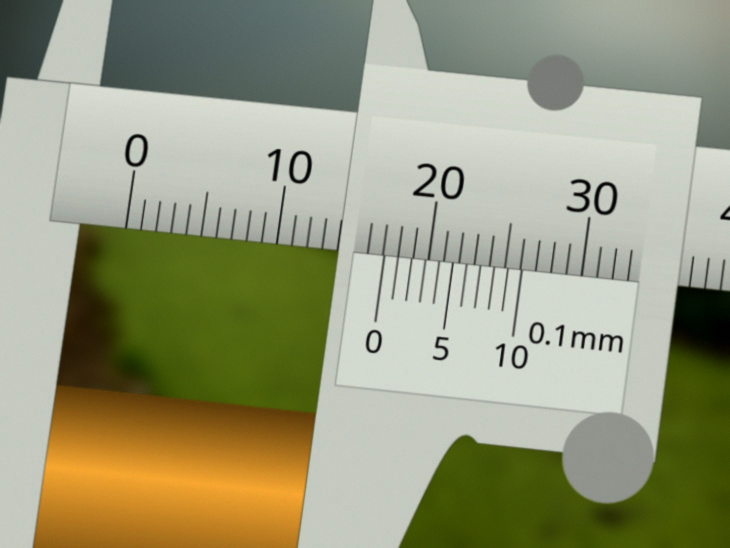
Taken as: 17.1,mm
